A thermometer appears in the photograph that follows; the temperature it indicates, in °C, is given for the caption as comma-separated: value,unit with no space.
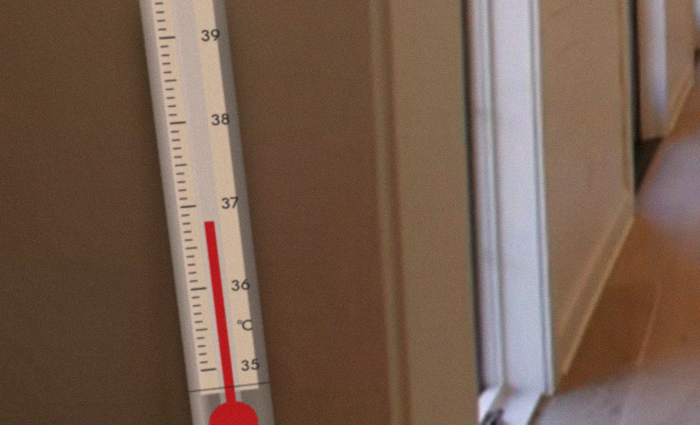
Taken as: 36.8,°C
